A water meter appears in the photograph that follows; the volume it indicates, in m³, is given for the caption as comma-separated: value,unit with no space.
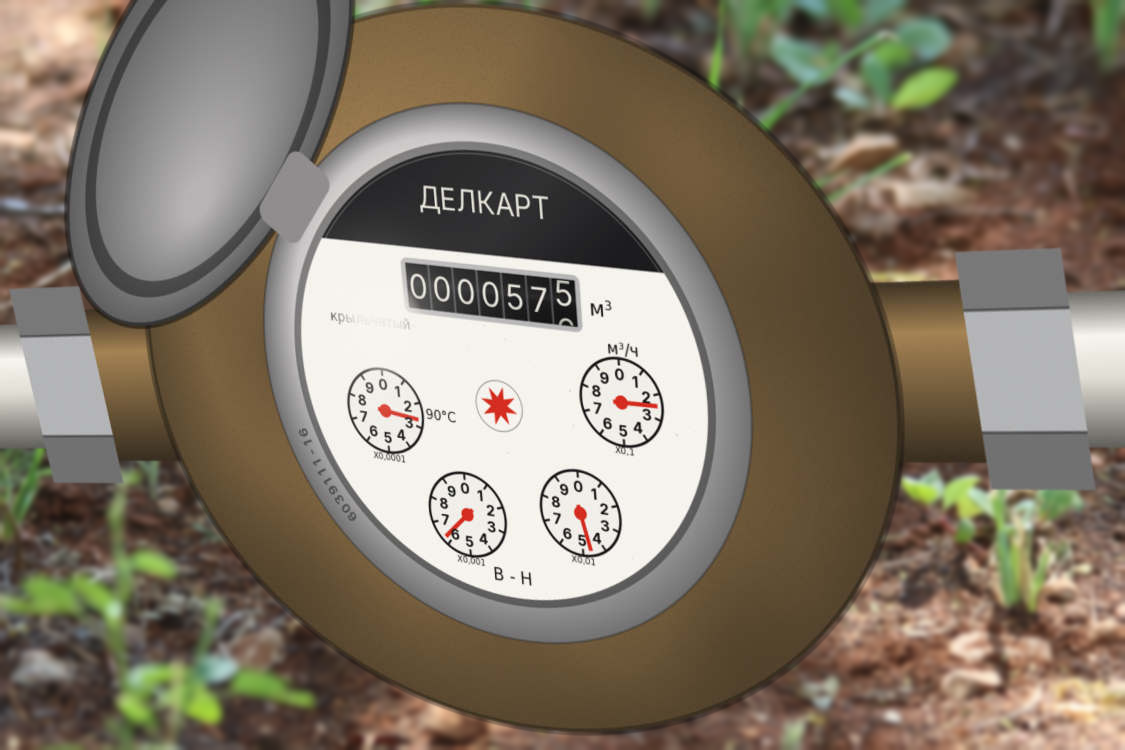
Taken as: 575.2462,m³
